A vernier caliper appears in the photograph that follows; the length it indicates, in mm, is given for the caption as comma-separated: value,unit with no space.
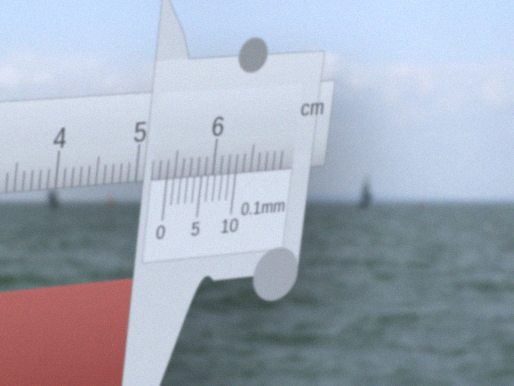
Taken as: 54.0,mm
